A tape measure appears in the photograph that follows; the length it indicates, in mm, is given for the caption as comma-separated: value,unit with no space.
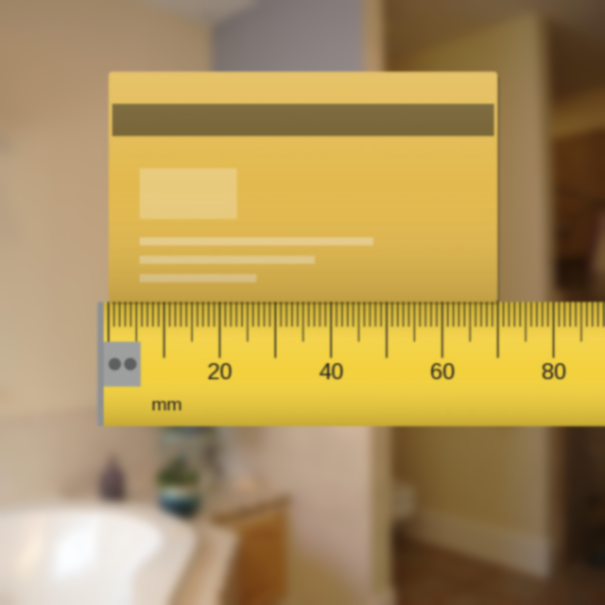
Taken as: 70,mm
